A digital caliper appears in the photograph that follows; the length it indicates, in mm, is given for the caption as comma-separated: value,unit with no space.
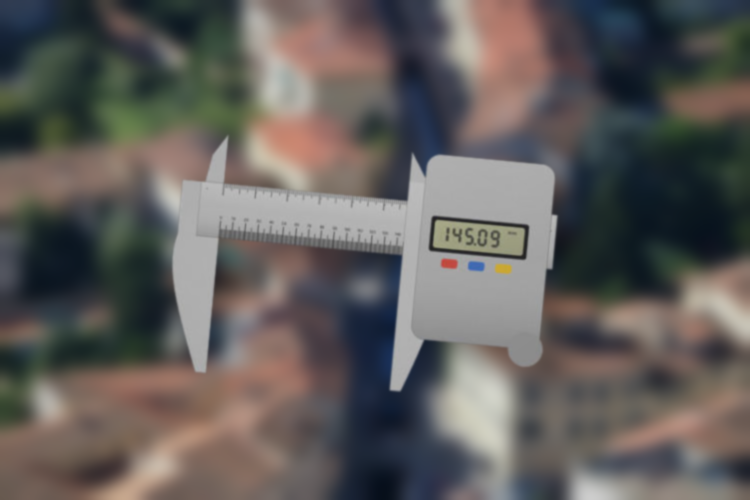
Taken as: 145.09,mm
